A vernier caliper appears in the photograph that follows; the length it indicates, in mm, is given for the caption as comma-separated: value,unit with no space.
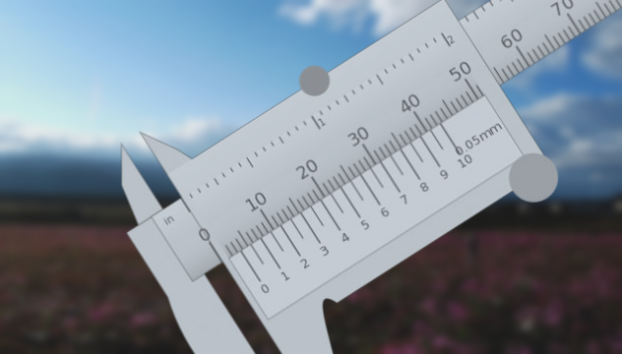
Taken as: 3.6,mm
